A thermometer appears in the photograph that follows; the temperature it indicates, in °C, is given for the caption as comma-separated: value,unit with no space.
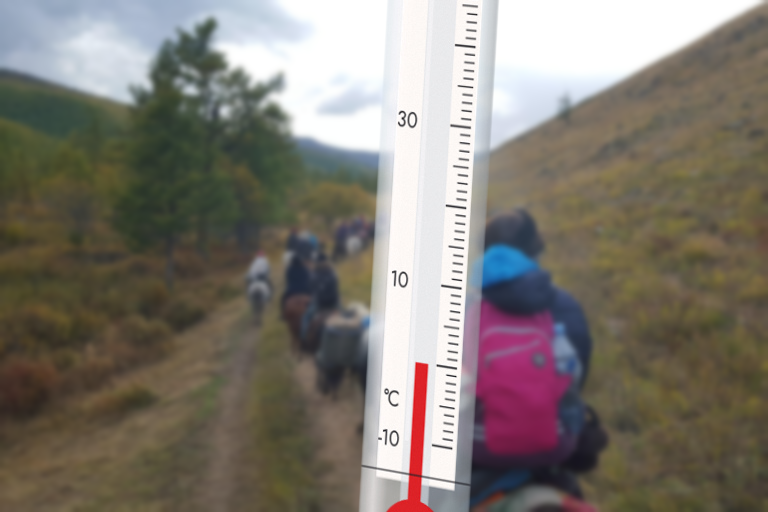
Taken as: 0,°C
